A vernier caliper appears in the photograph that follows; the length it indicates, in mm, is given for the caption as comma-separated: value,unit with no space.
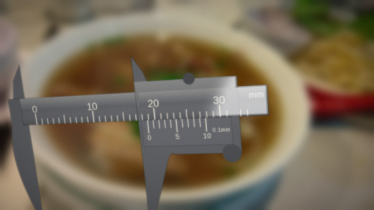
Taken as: 18.8,mm
